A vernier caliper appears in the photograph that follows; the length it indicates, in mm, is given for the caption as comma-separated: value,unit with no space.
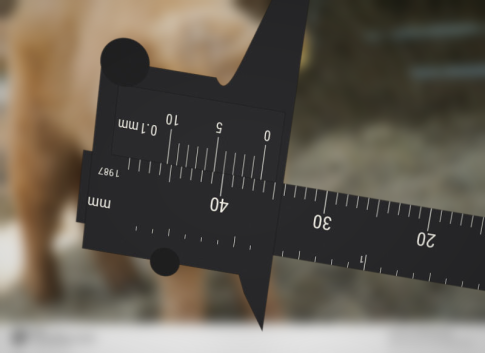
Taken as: 36.4,mm
